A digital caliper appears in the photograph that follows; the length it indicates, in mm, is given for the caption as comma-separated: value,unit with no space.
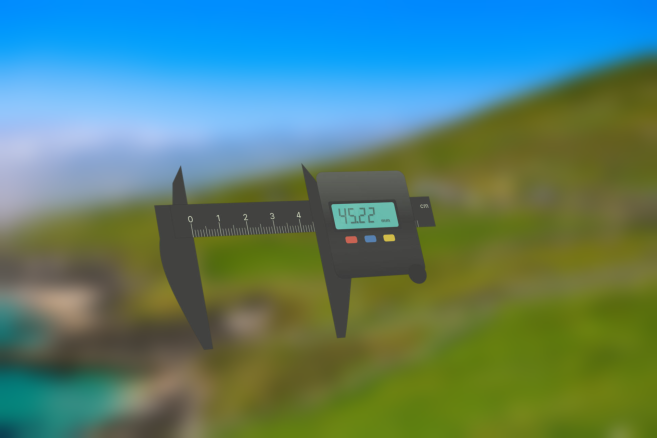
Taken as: 45.22,mm
